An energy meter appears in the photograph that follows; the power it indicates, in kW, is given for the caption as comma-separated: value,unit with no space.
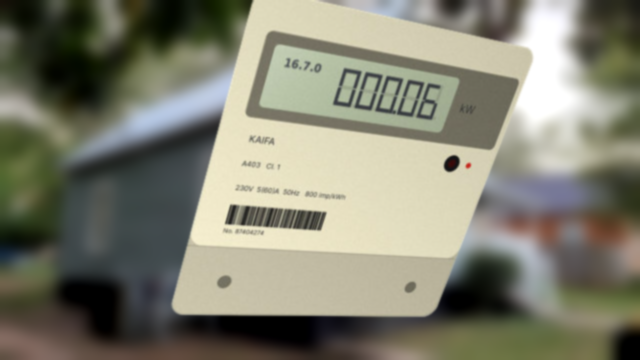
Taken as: 0.06,kW
